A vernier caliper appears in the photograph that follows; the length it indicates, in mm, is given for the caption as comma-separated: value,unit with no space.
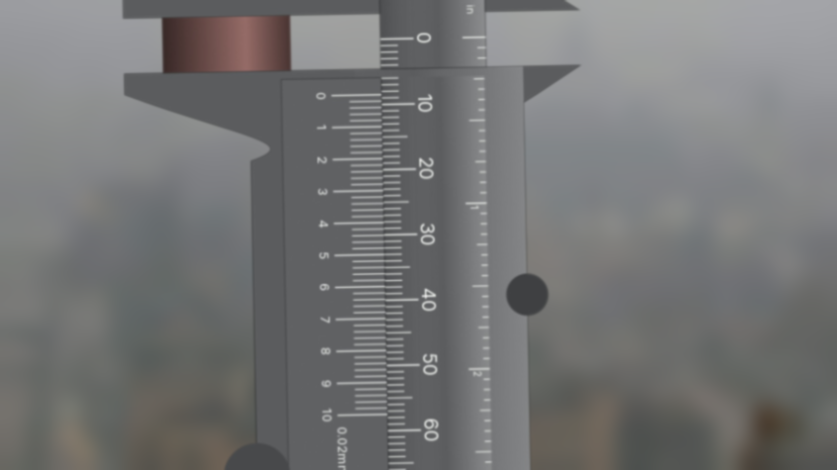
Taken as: 8.5,mm
